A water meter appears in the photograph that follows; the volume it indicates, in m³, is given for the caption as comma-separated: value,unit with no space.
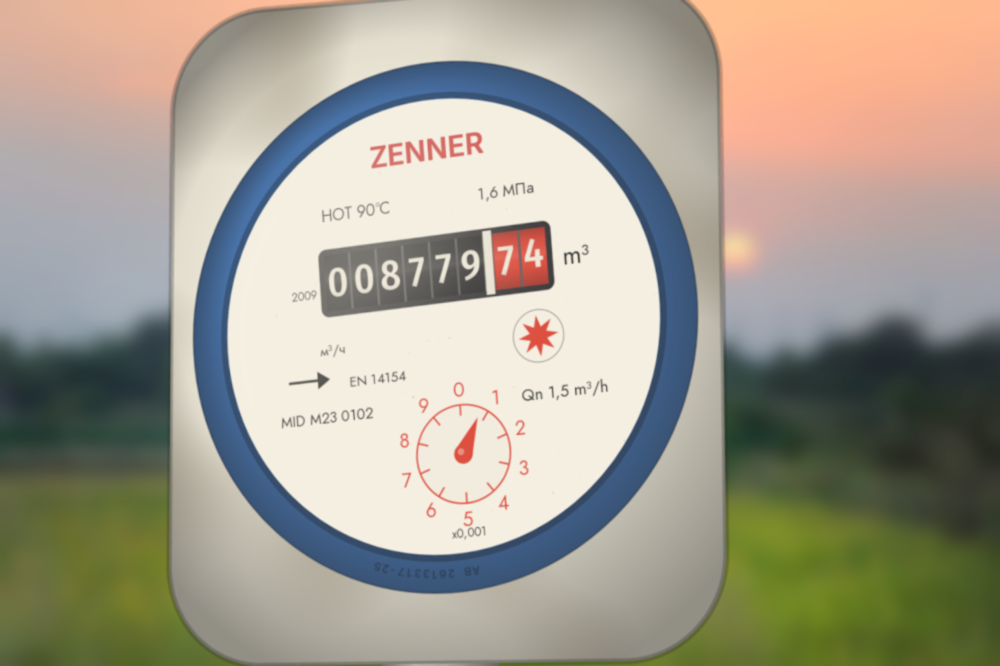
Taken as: 8779.740,m³
